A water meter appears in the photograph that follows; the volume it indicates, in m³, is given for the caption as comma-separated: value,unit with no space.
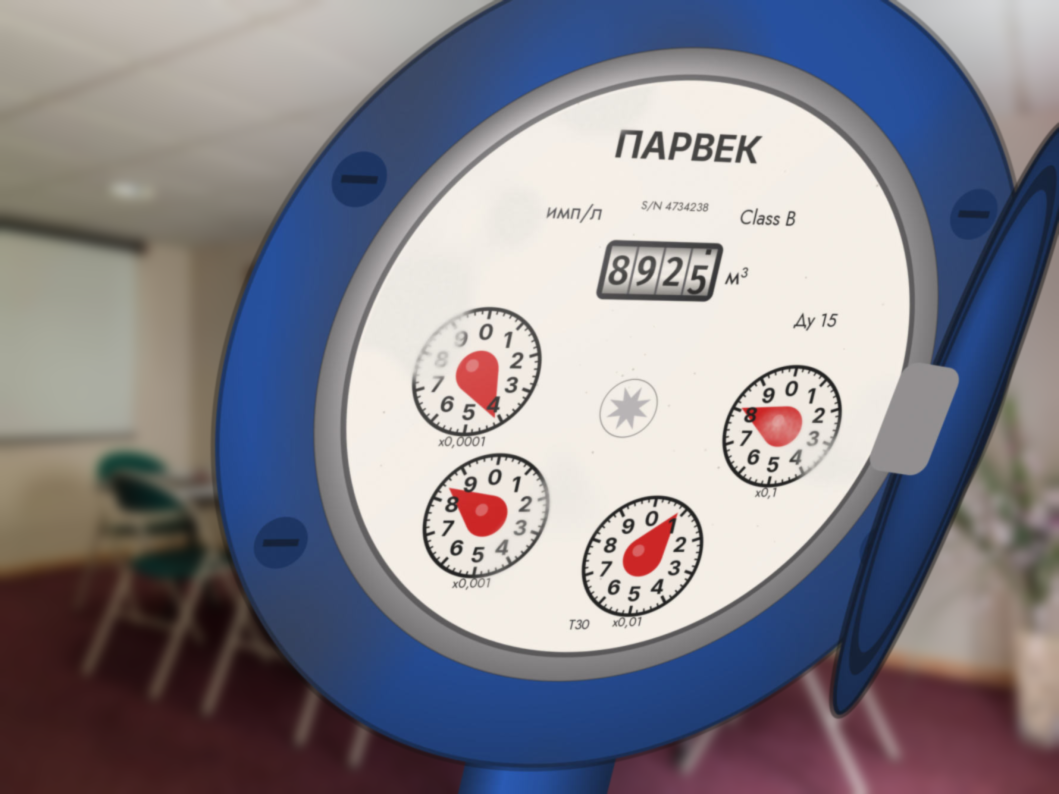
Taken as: 8924.8084,m³
